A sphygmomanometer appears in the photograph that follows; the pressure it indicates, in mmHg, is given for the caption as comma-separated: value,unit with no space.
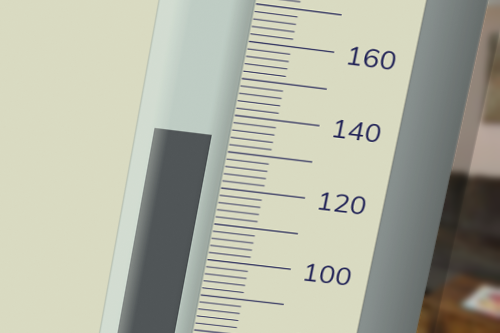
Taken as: 134,mmHg
